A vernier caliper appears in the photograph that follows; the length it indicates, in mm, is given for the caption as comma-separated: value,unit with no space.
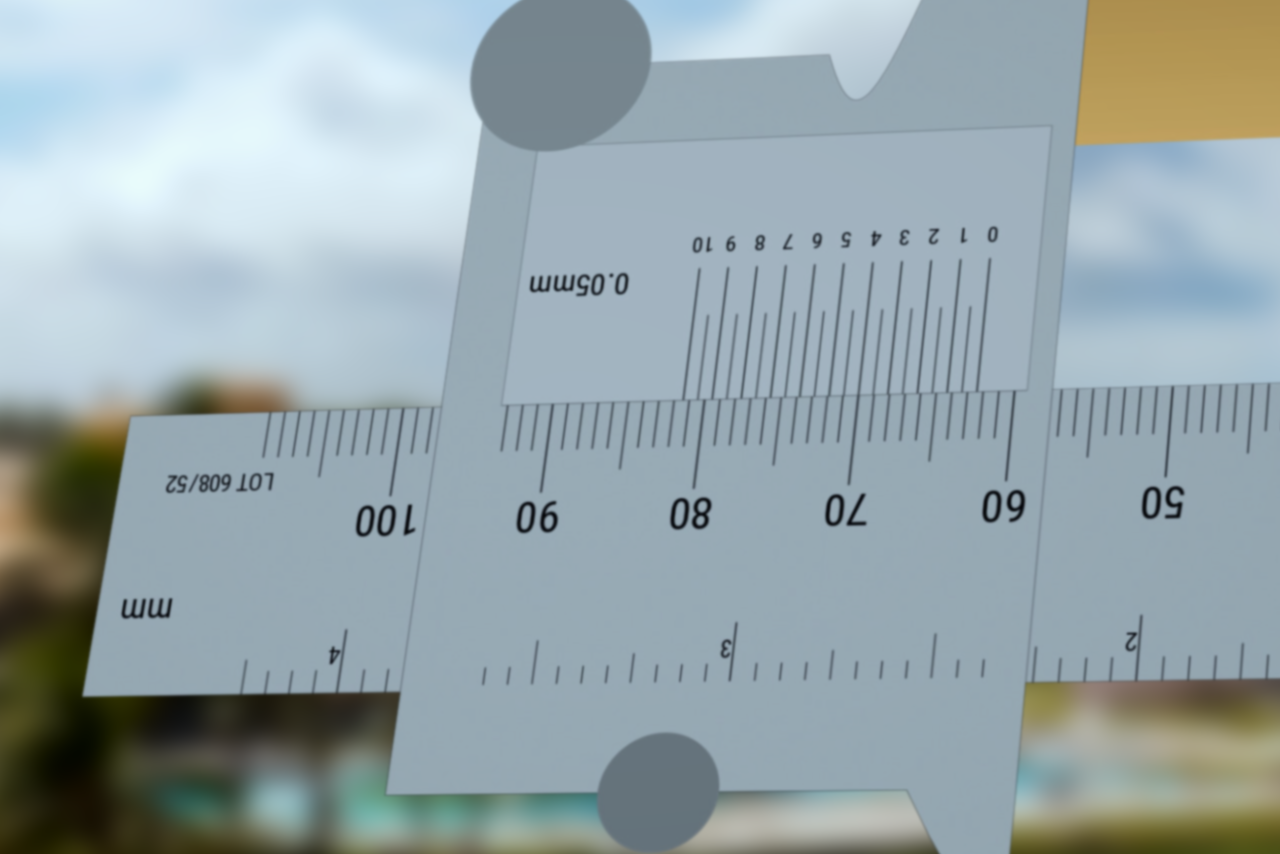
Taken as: 62.4,mm
